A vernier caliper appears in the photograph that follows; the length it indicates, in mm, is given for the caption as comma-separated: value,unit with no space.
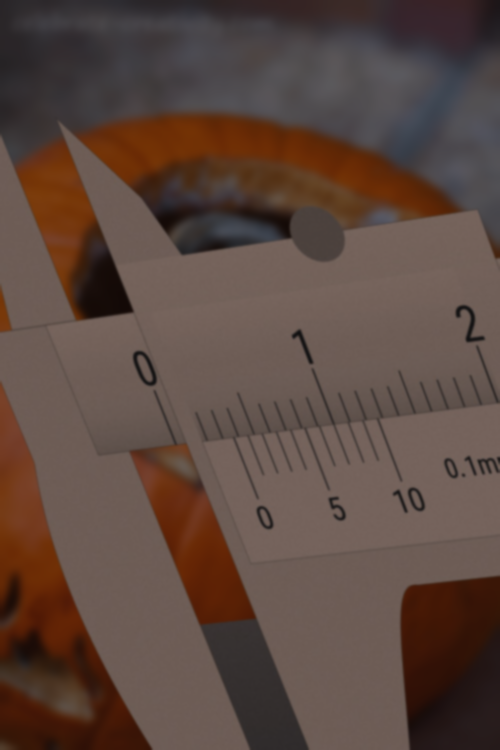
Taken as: 3.7,mm
